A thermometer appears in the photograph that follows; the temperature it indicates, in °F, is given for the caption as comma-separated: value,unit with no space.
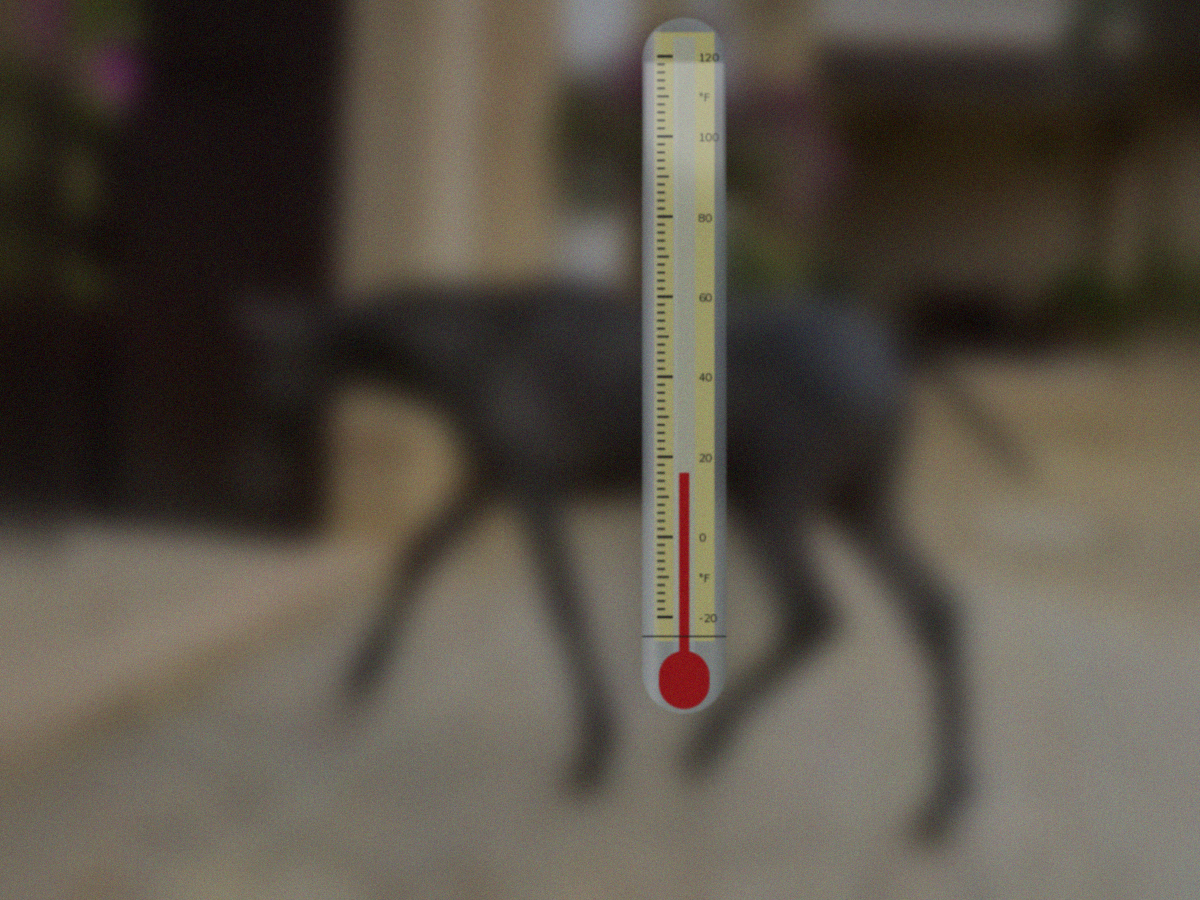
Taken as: 16,°F
